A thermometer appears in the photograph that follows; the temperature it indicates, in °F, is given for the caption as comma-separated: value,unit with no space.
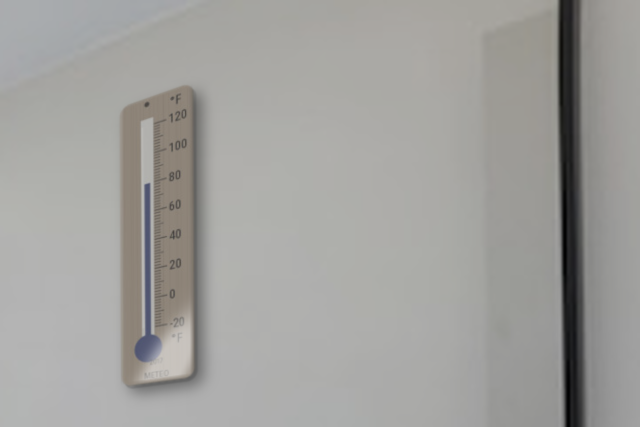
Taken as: 80,°F
